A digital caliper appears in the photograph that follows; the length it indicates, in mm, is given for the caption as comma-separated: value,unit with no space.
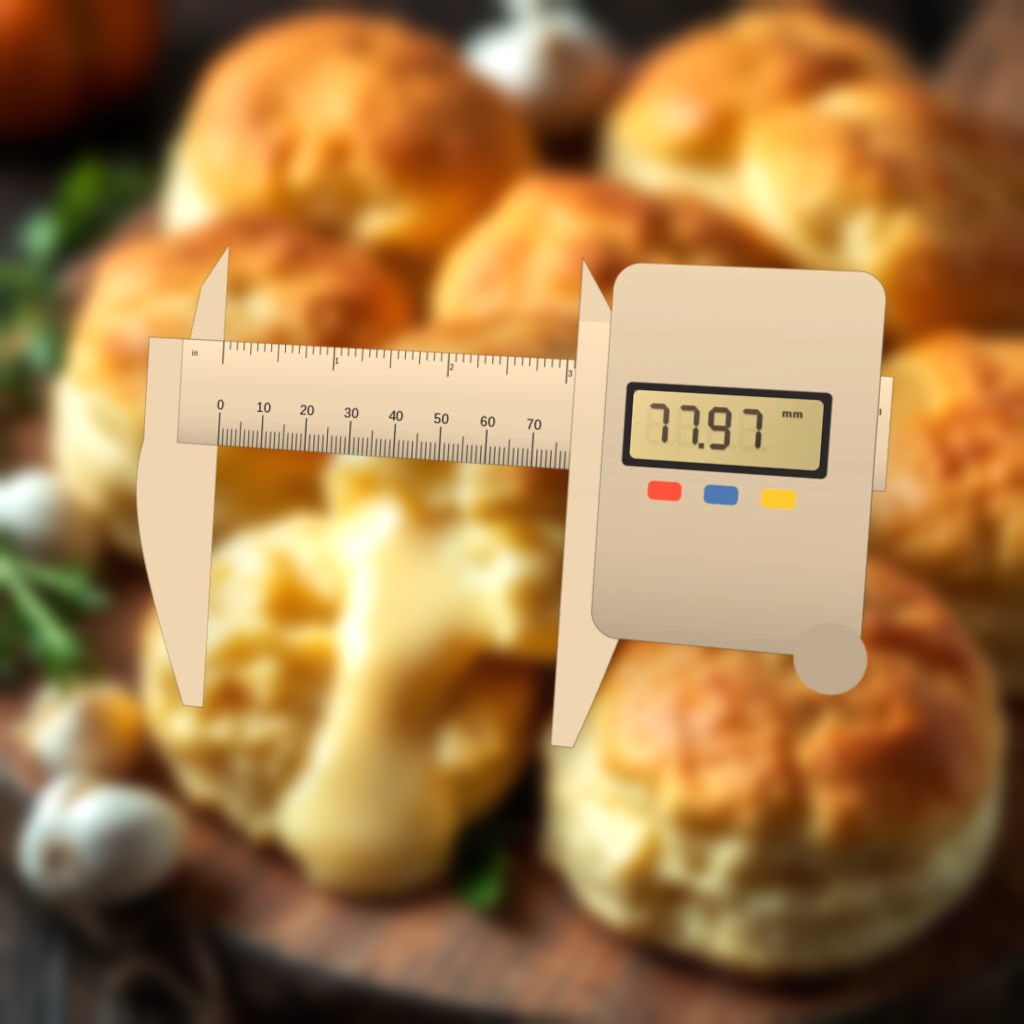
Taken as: 77.97,mm
